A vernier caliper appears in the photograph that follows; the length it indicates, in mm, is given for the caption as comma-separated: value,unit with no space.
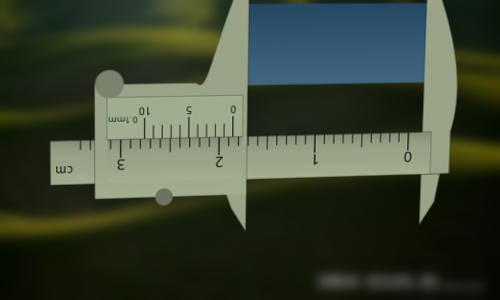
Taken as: 18.6,mm
